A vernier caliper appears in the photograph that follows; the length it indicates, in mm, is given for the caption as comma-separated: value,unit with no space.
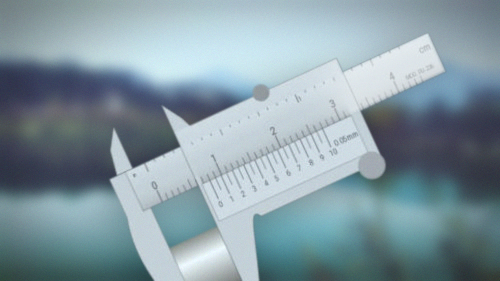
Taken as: 8.0,mm
